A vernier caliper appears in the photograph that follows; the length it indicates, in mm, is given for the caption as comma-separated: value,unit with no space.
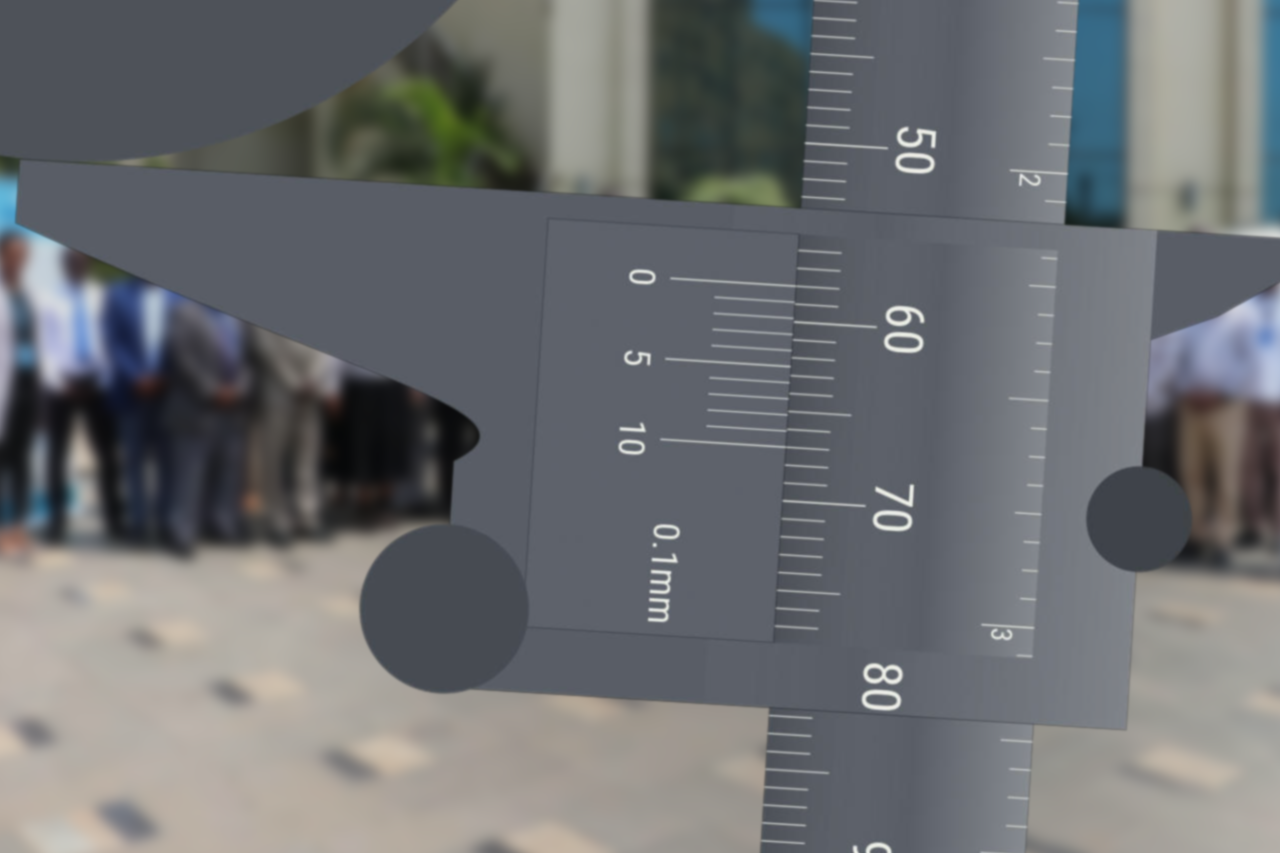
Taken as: 58.0,mm
